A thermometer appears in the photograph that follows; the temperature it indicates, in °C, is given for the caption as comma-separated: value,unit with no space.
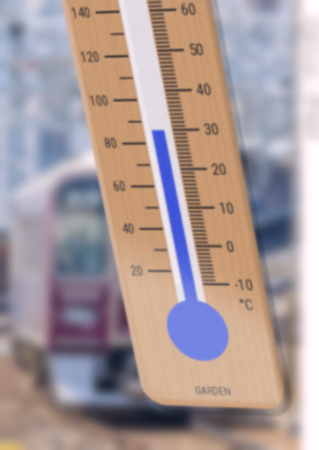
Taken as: 30,°C
